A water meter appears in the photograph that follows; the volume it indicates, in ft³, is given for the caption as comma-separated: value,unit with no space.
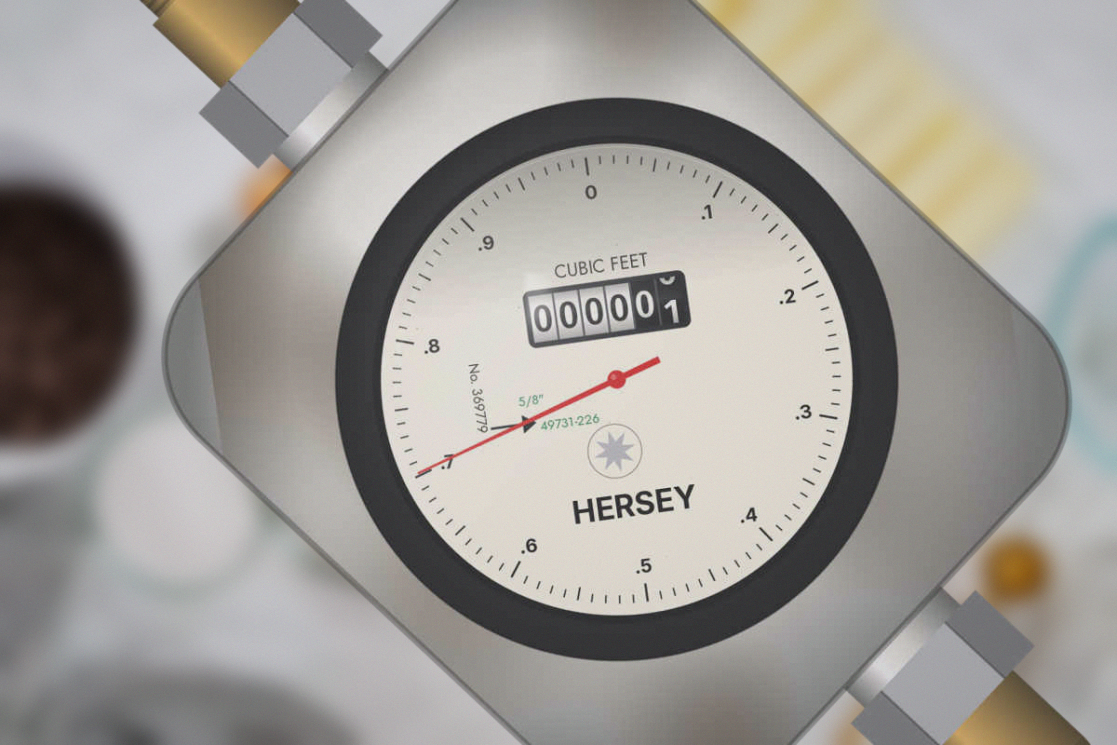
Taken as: 0.70,ft³
